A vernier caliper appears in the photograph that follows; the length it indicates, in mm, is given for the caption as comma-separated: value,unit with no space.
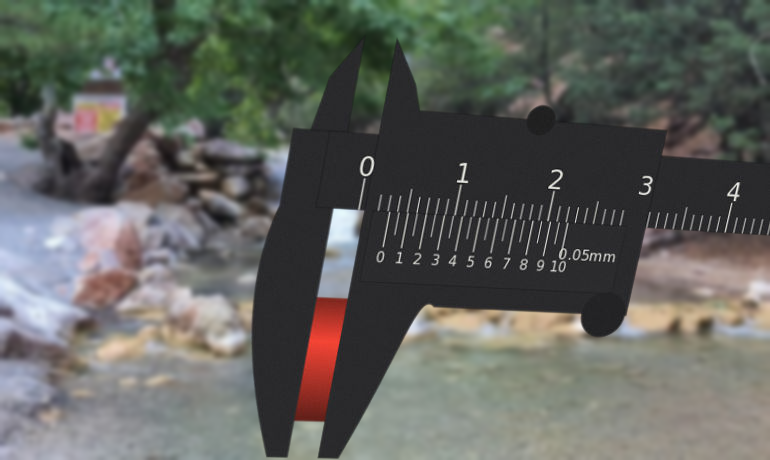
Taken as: 3.2,mm
